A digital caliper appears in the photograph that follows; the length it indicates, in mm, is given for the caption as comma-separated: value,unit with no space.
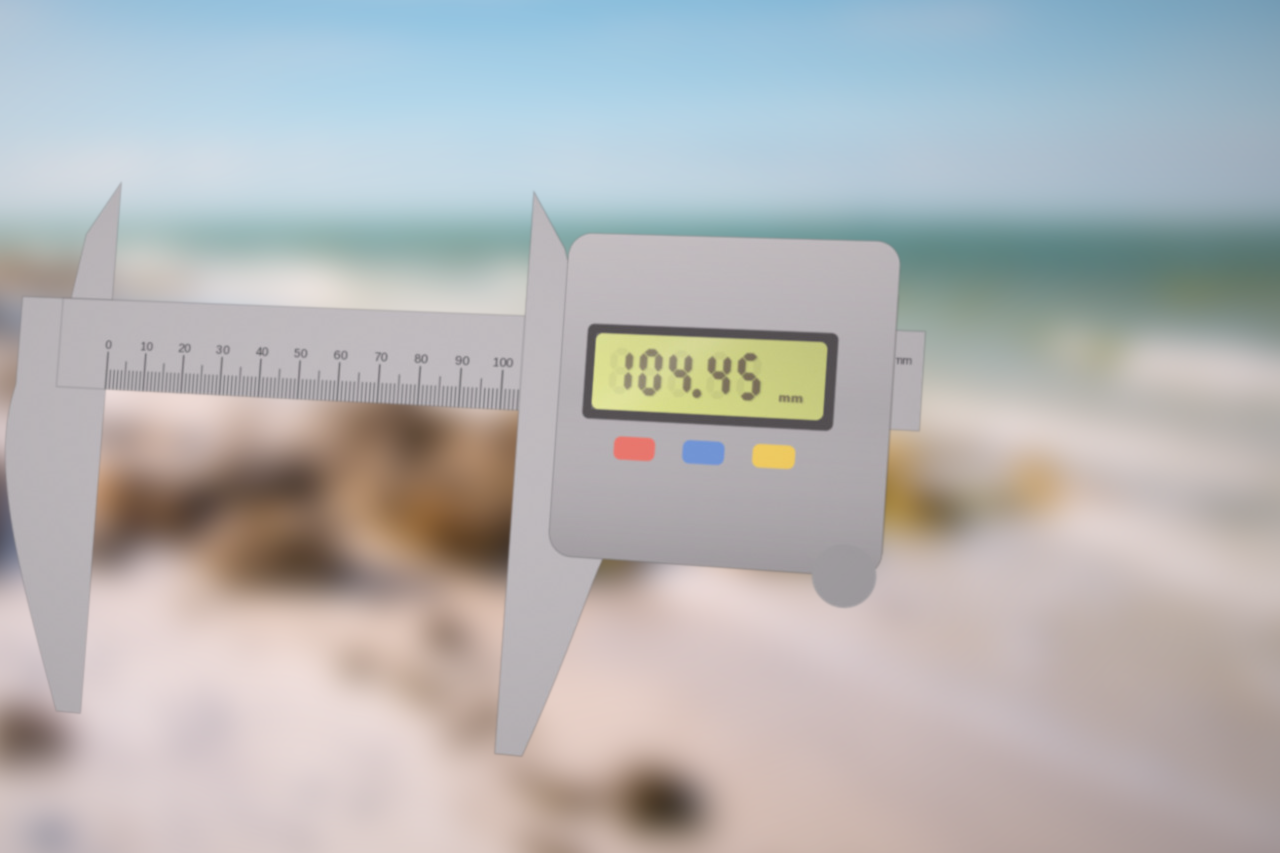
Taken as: 104.45,mm
